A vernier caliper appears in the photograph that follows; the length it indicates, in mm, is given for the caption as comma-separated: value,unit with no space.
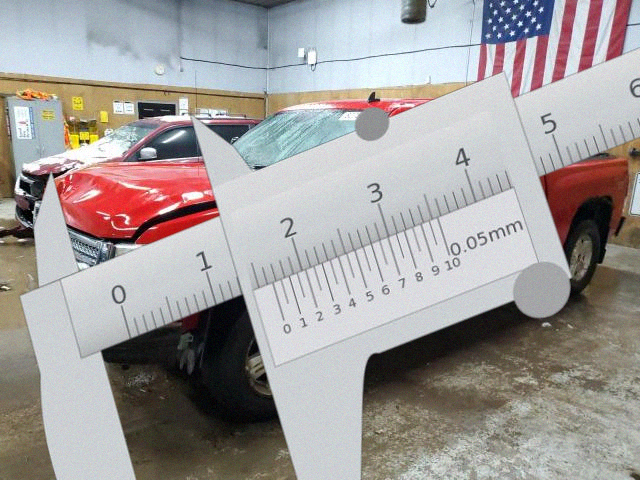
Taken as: 16.6,mm
